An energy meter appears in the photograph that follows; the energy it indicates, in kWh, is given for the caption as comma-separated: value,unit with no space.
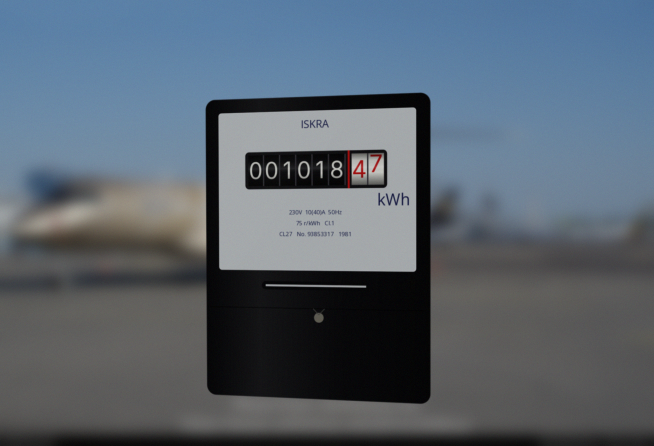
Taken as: 1018.47,kWh
